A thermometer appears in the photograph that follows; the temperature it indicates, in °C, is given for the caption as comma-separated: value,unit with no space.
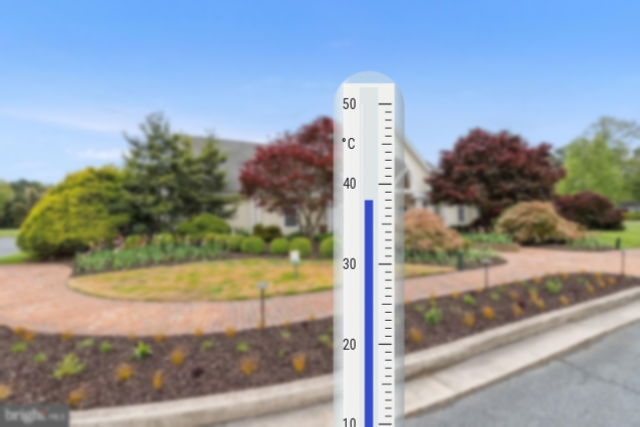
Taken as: 38,°C
